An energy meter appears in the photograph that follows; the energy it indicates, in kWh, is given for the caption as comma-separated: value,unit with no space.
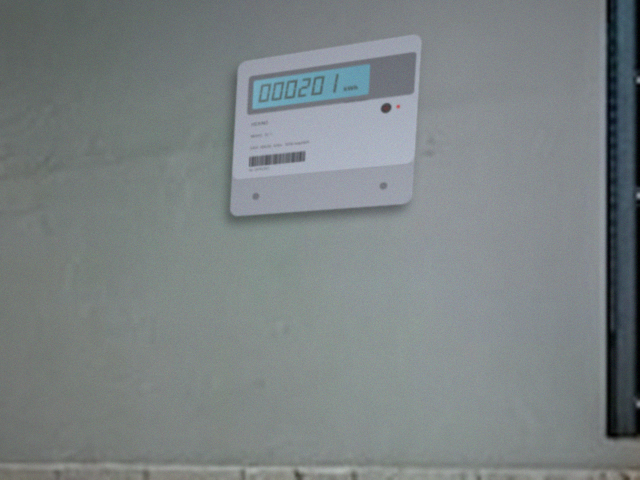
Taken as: 201,kWh
